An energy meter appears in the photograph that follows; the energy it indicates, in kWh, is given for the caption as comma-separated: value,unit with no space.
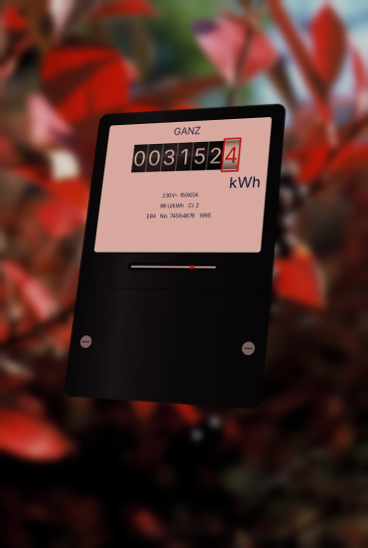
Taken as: 3152.4,kWh
